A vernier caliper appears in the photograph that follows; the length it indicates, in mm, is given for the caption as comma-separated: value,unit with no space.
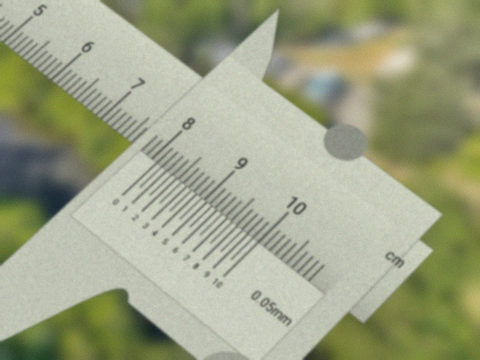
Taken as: 81.0,mm
